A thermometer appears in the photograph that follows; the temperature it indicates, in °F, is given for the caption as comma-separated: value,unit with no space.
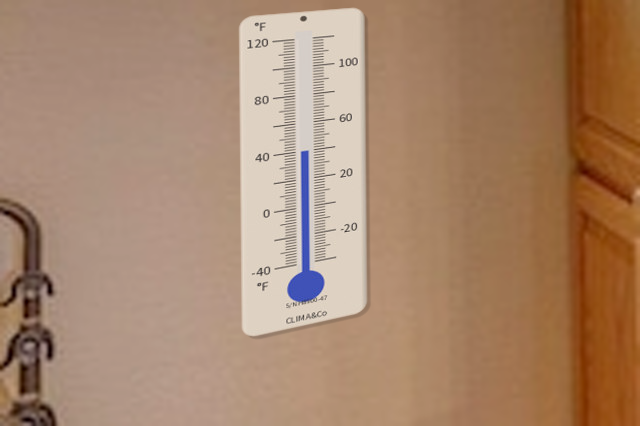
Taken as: 40,°F
